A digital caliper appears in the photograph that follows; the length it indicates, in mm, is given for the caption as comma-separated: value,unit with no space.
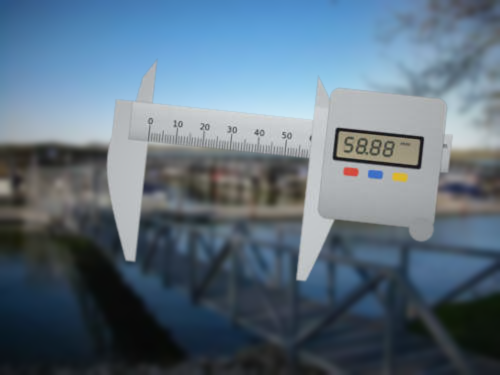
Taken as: 58.88,mm
